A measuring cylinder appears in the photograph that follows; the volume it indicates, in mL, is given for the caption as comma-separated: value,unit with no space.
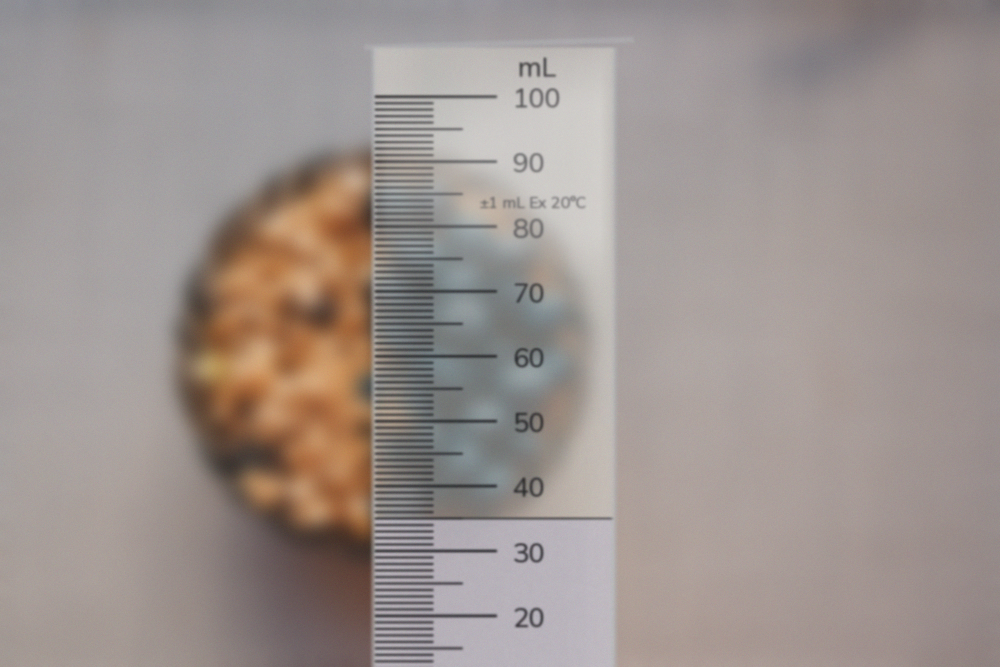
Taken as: 35,mL
